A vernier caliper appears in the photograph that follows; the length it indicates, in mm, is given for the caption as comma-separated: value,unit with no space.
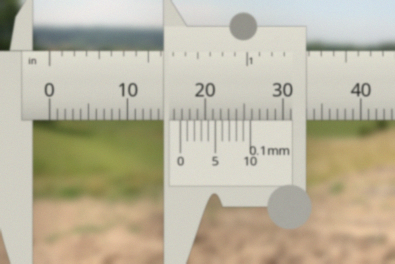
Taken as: 16.8,mm
